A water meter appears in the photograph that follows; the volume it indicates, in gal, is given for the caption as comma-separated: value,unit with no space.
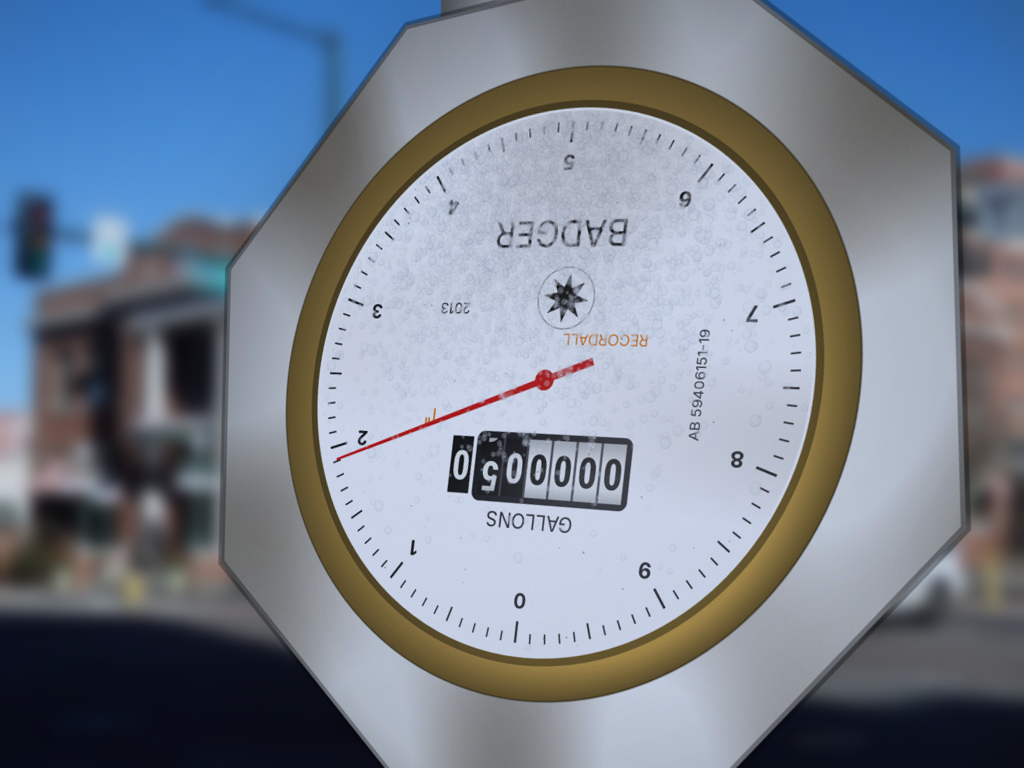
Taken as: 51.9,gal
